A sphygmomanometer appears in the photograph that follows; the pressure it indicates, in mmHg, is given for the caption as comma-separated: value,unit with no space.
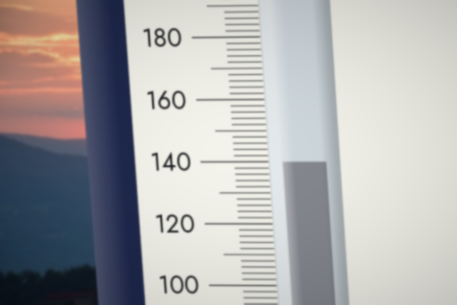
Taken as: 140,mmHg
